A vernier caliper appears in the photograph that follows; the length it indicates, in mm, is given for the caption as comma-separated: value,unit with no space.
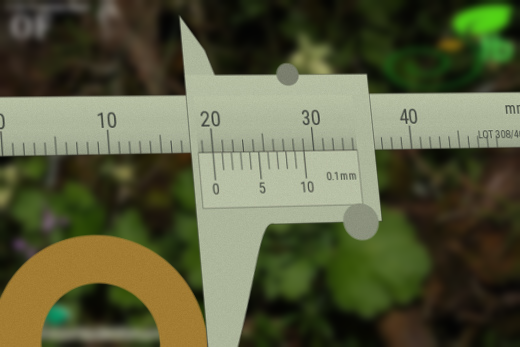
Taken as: 20.0,mm
